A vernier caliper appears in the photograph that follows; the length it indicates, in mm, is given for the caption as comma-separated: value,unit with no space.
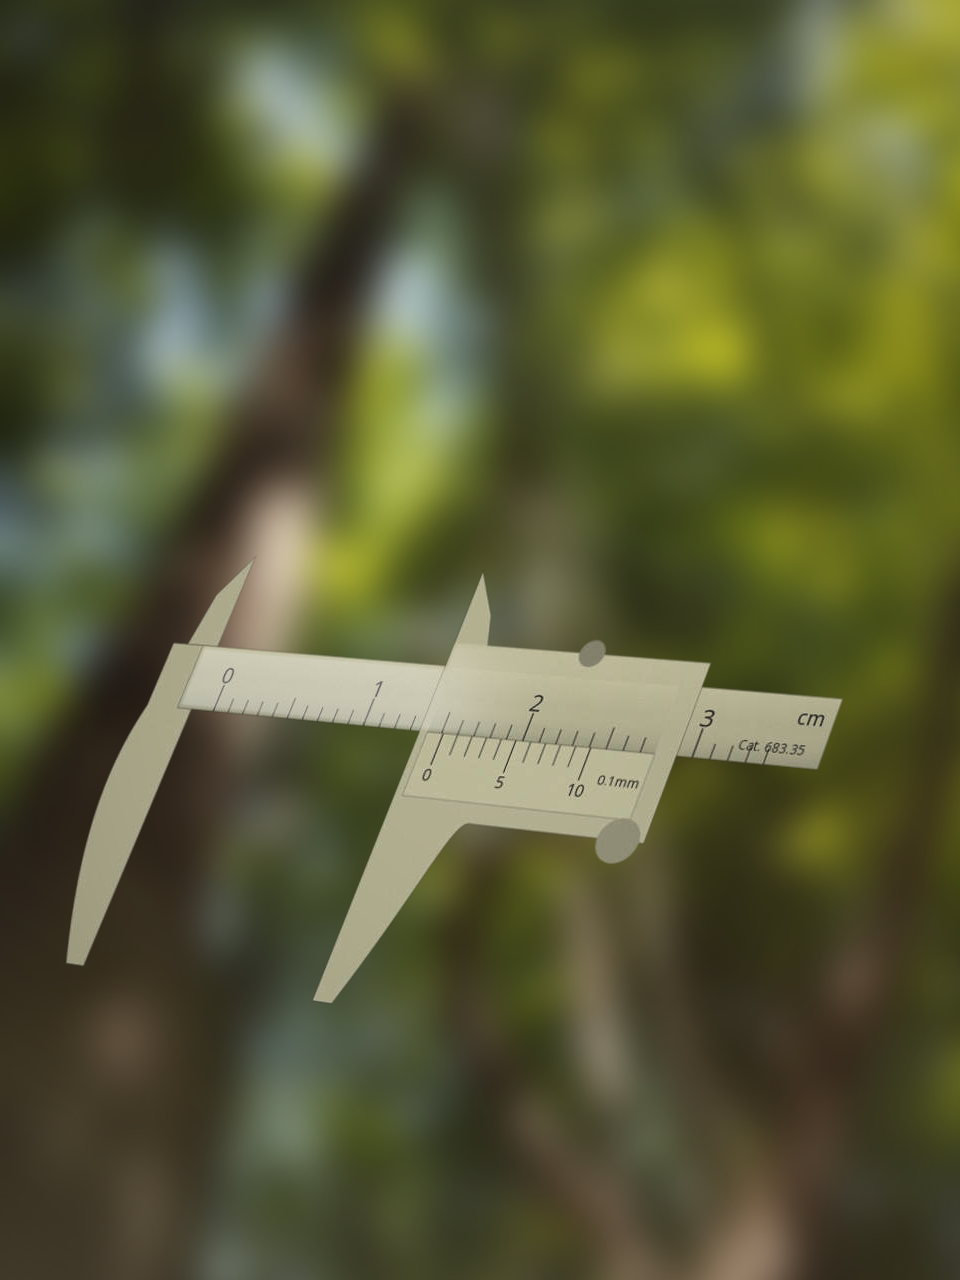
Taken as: 15.1,mm
